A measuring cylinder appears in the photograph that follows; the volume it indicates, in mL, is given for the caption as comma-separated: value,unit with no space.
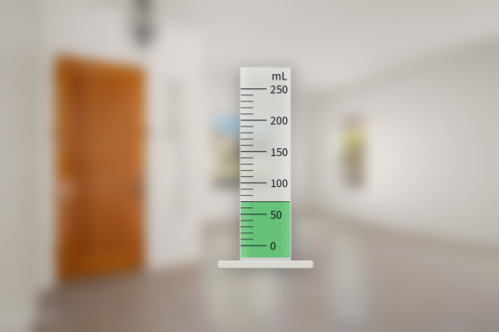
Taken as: 70,mL
